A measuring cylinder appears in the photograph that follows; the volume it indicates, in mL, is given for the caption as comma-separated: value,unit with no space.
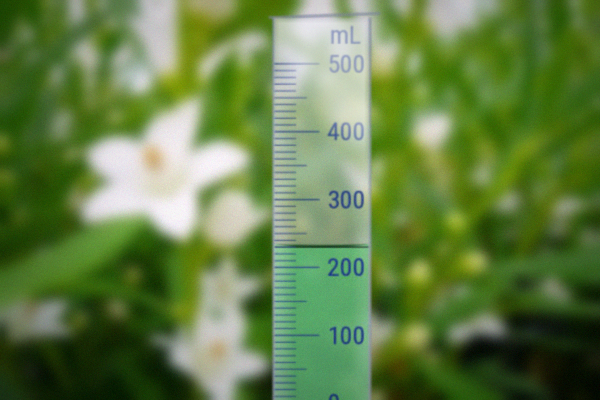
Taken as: 230,mL
